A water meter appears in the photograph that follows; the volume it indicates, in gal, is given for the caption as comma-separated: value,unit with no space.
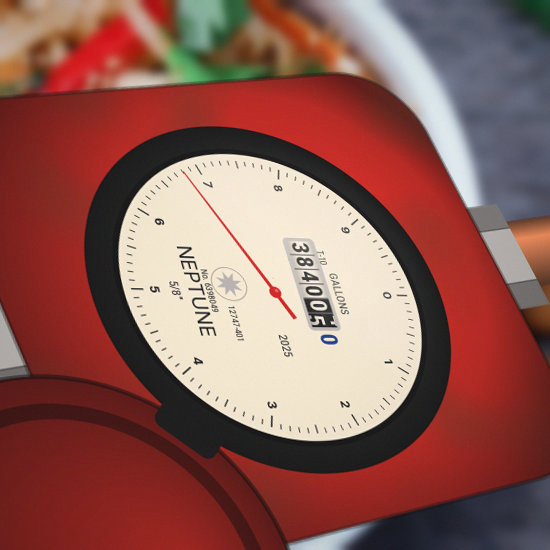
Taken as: 3840046.8,gal
